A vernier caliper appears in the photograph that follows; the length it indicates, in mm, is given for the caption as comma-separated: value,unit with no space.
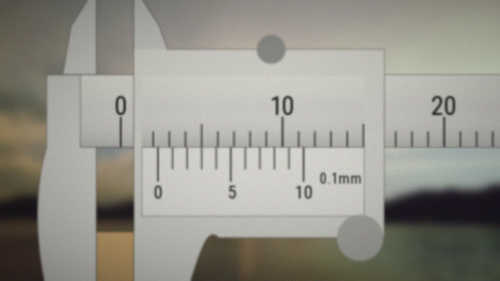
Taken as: 2.3,mm
